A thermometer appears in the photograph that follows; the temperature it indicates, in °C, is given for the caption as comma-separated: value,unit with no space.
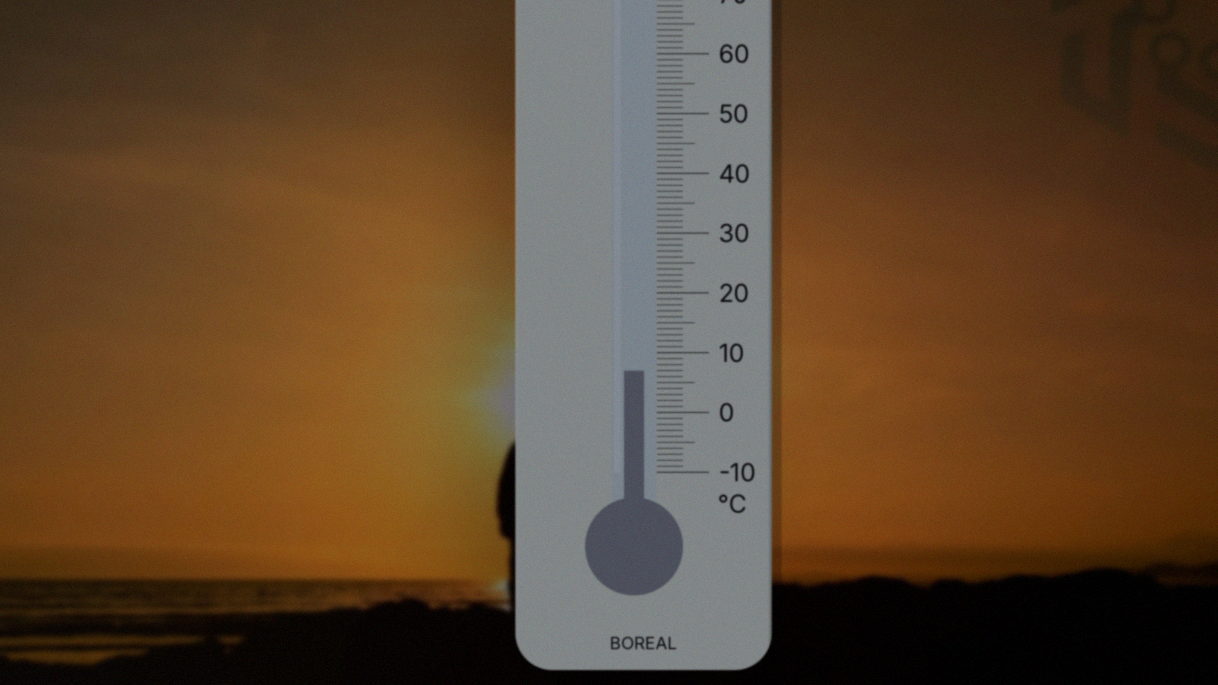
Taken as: 7,°C
